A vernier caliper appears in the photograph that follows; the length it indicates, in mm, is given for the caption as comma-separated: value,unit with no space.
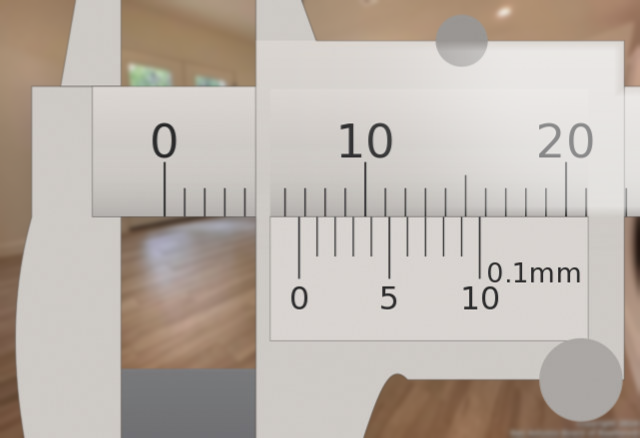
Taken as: 6.7,mm
